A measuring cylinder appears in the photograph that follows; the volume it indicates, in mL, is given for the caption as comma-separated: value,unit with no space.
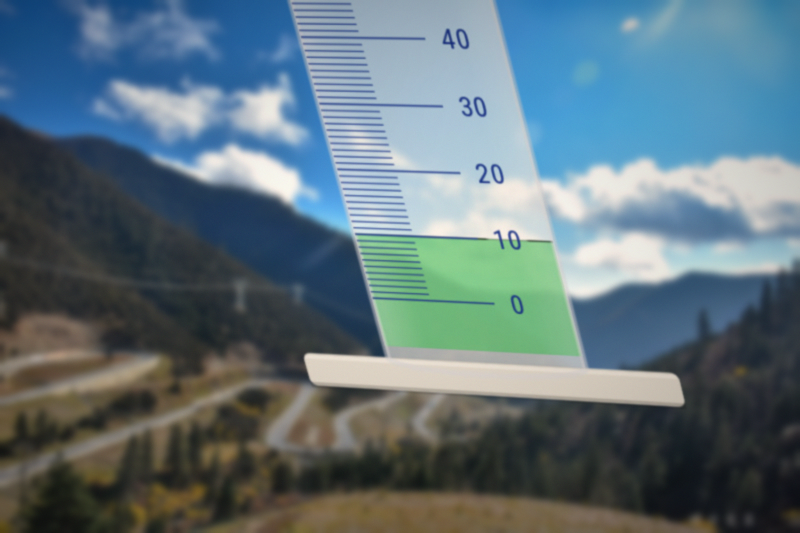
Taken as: 10,mL
